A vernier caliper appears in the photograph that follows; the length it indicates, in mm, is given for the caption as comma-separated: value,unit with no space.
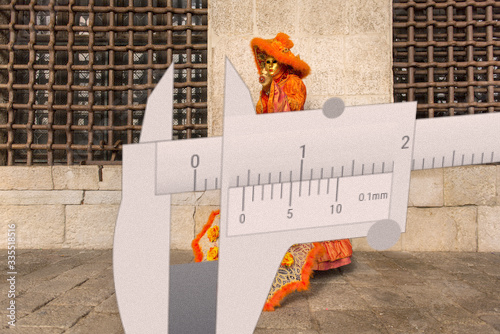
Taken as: 4.6,mm
